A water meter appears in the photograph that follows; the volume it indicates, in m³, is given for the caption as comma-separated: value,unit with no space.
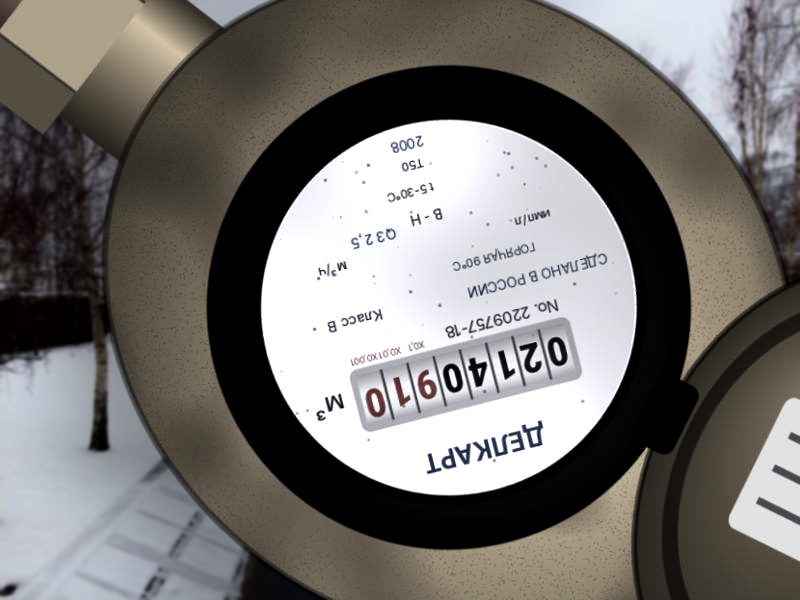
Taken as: 2140.910,m³
